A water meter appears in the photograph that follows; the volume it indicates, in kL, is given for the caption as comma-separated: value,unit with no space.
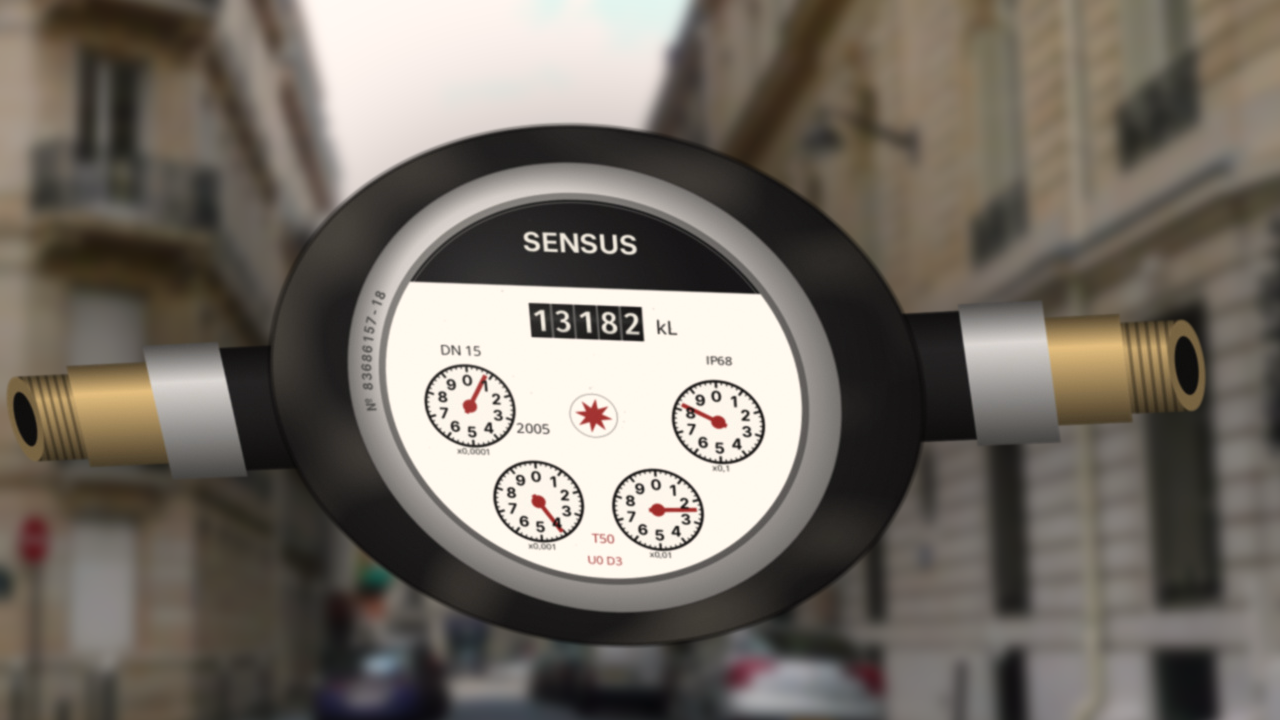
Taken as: 13182.8240,kL
